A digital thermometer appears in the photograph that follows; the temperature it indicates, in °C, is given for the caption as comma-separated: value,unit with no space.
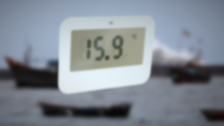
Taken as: 15.9,°C
